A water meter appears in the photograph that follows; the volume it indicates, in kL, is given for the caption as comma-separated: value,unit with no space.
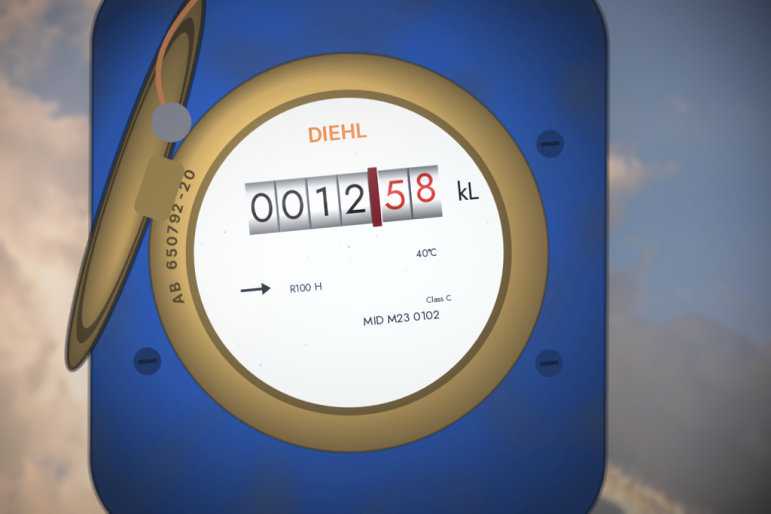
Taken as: 12.58,kL
